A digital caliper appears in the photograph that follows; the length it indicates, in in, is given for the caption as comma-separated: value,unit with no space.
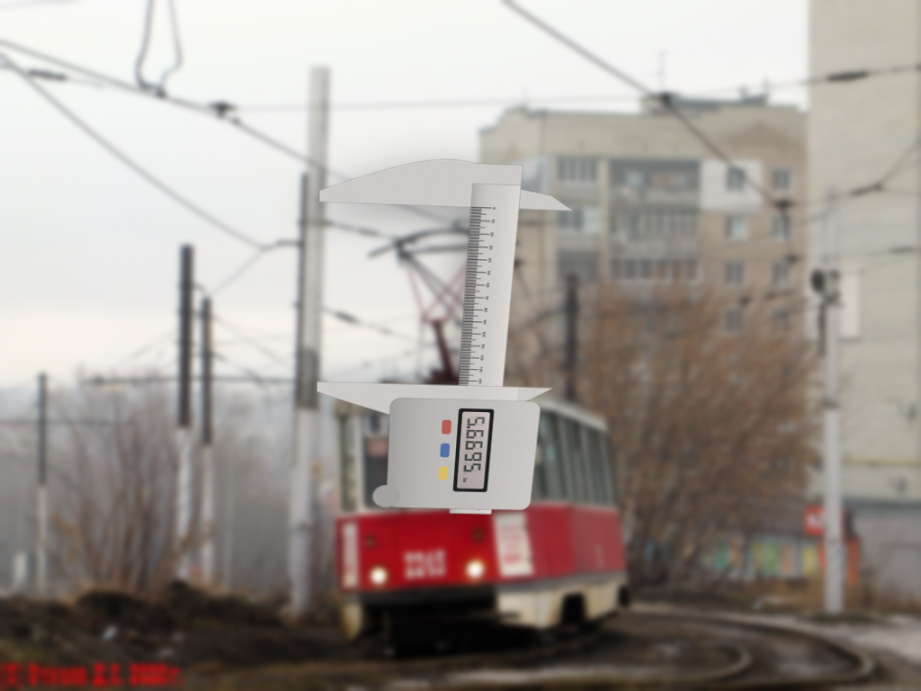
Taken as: 5.6695,in
